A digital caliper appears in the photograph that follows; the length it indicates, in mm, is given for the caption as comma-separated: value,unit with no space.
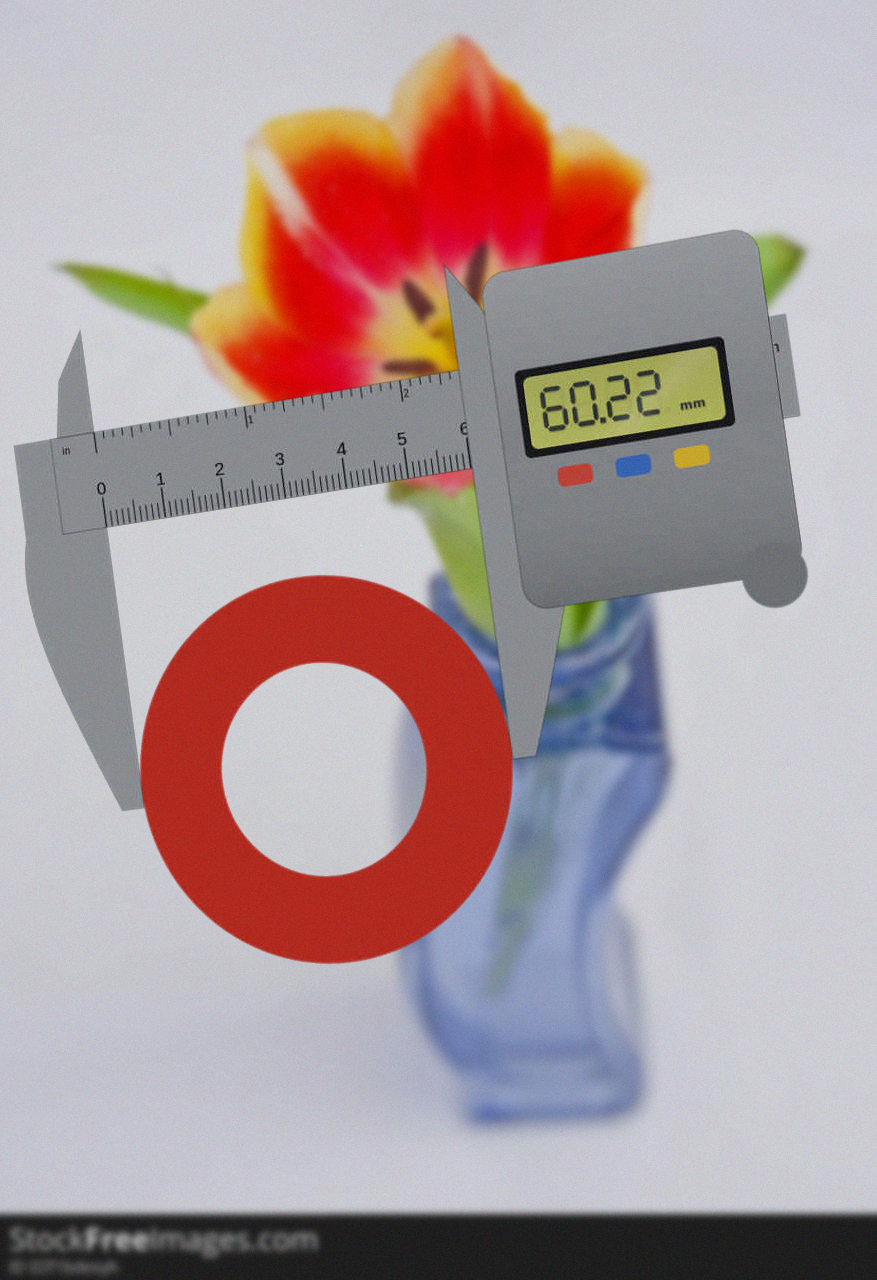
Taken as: 60.22,mm
